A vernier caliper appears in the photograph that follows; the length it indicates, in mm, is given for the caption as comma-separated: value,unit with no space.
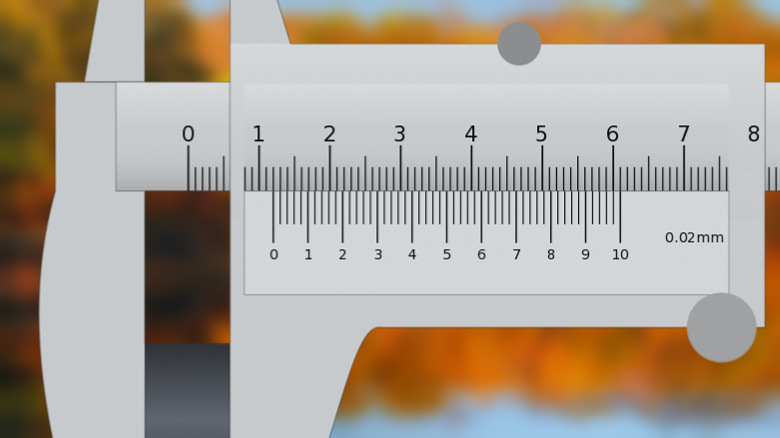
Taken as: 12.0,mm
